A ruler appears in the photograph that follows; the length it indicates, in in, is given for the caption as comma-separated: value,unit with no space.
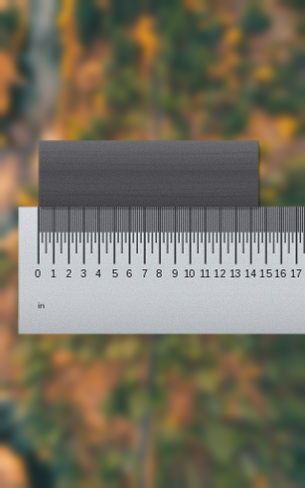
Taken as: 14.5,in
